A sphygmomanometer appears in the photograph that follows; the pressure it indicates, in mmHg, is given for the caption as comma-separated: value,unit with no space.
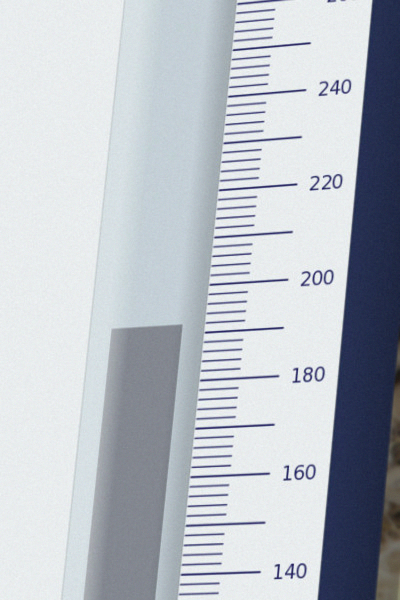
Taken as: 192,mmHg
